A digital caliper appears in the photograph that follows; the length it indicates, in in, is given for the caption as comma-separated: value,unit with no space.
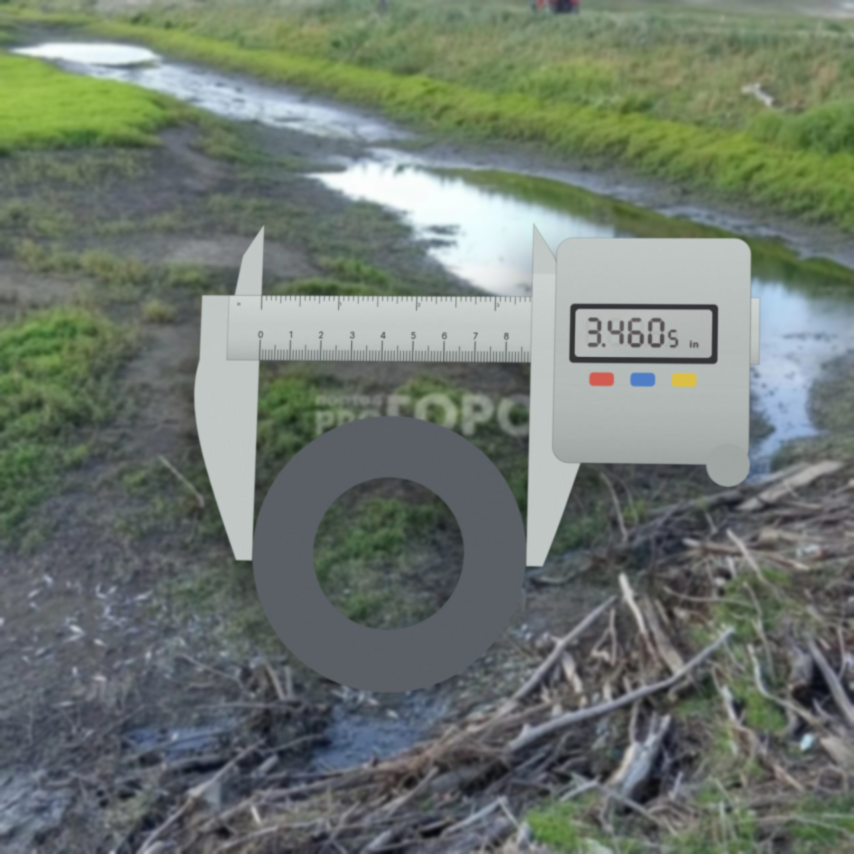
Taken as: 3.4605,in
